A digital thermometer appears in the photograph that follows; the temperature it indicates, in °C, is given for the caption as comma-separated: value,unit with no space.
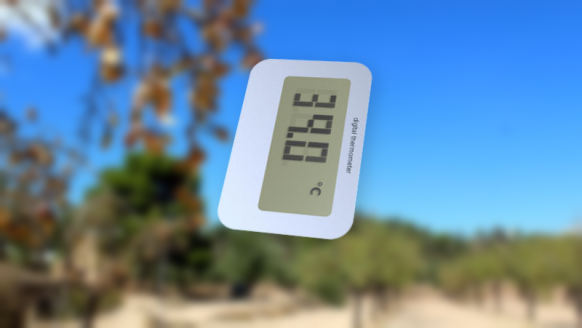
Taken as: 39.0,°C
